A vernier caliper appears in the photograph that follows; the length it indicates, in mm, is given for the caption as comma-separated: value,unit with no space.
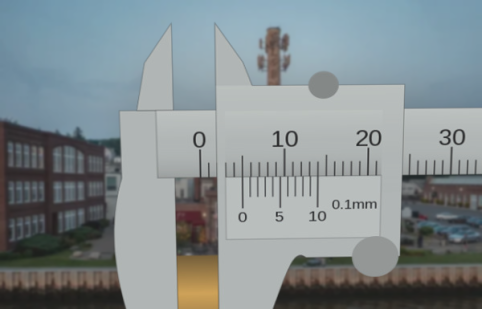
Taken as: 5.0,mm
